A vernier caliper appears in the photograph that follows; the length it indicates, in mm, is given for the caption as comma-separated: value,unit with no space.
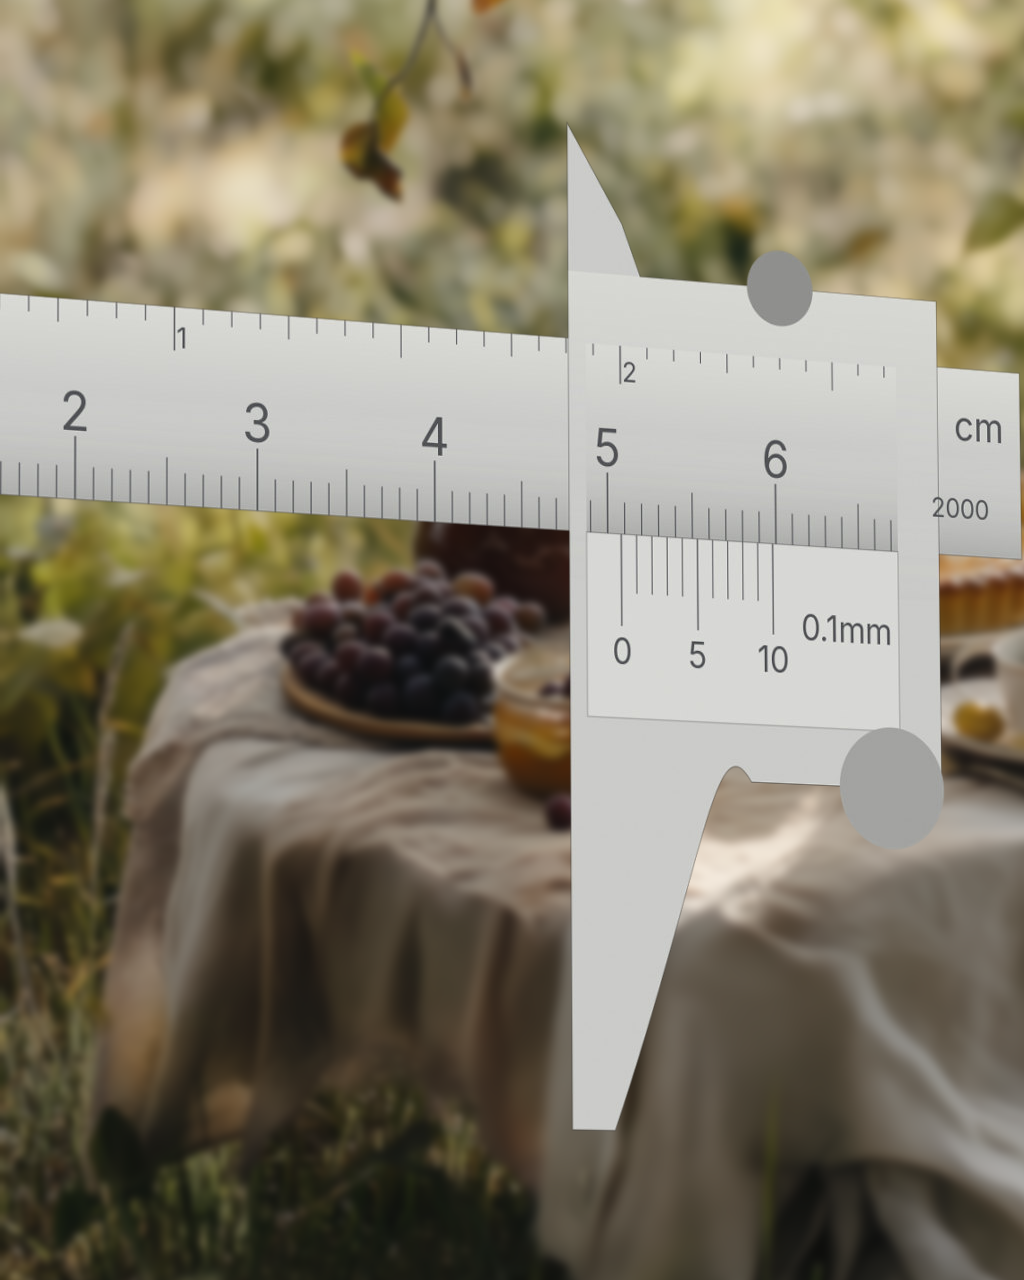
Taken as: 50.8,mm
